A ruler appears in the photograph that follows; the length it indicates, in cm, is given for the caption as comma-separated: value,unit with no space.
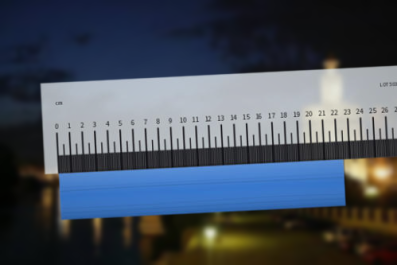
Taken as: 22.5,cm
